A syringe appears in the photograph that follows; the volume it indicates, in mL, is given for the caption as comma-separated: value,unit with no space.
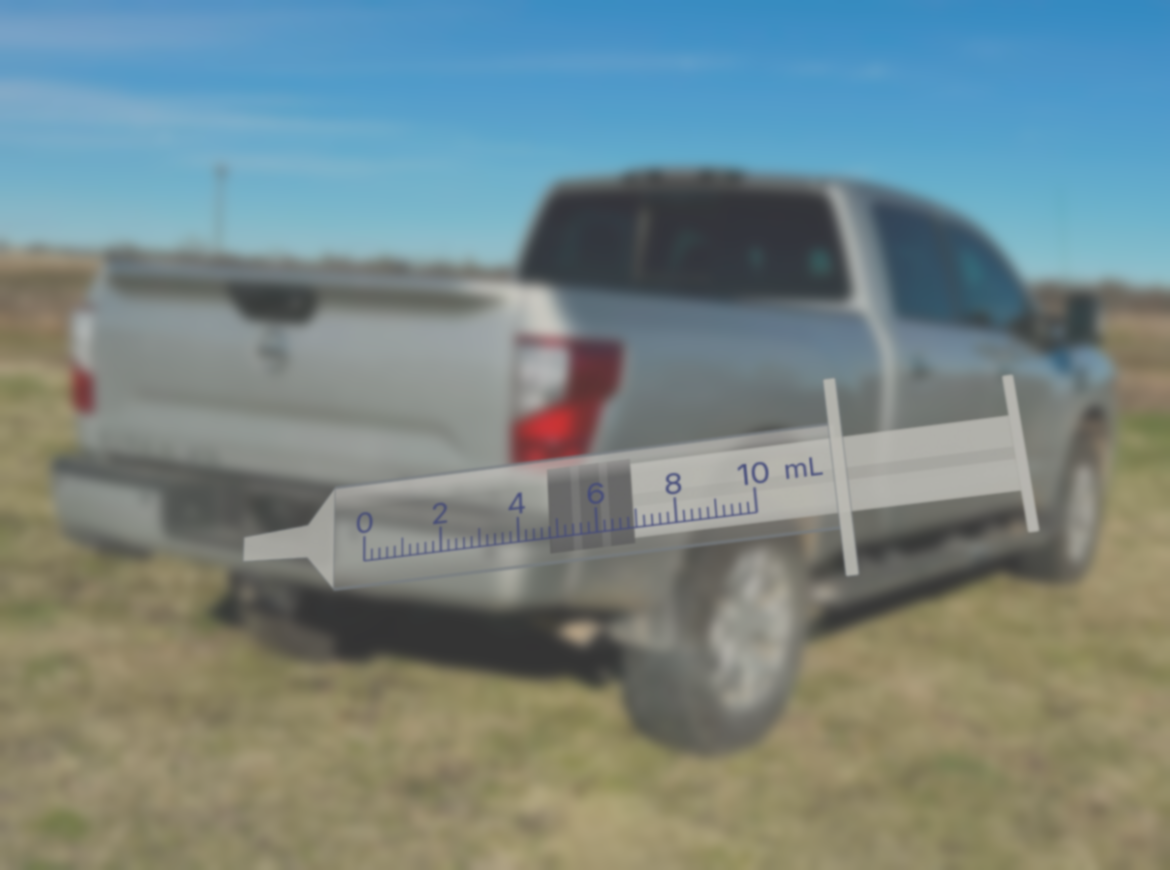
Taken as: 4.8,mL
